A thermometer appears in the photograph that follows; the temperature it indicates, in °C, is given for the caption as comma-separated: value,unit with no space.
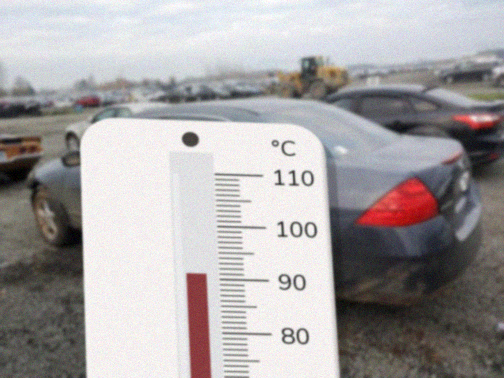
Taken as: 91,°C
